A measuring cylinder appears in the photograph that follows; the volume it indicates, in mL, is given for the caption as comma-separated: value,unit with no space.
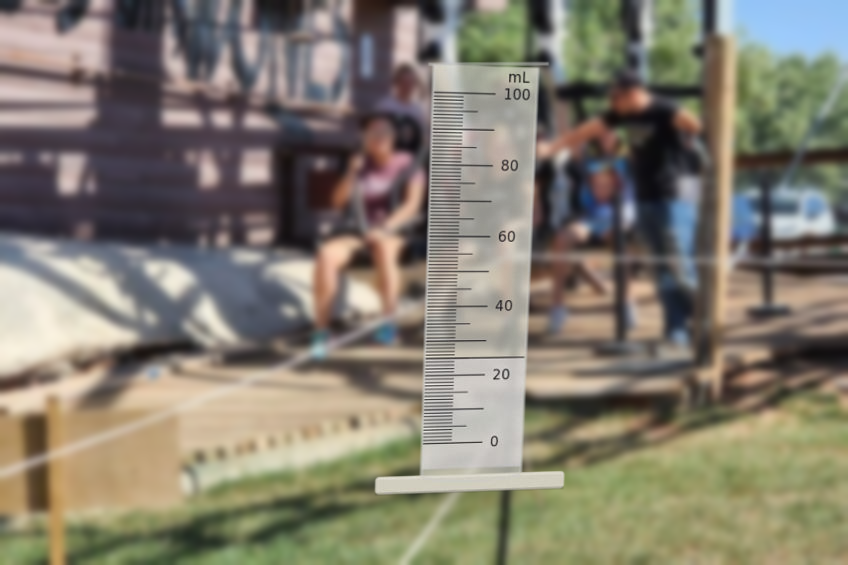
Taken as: 25,mL
